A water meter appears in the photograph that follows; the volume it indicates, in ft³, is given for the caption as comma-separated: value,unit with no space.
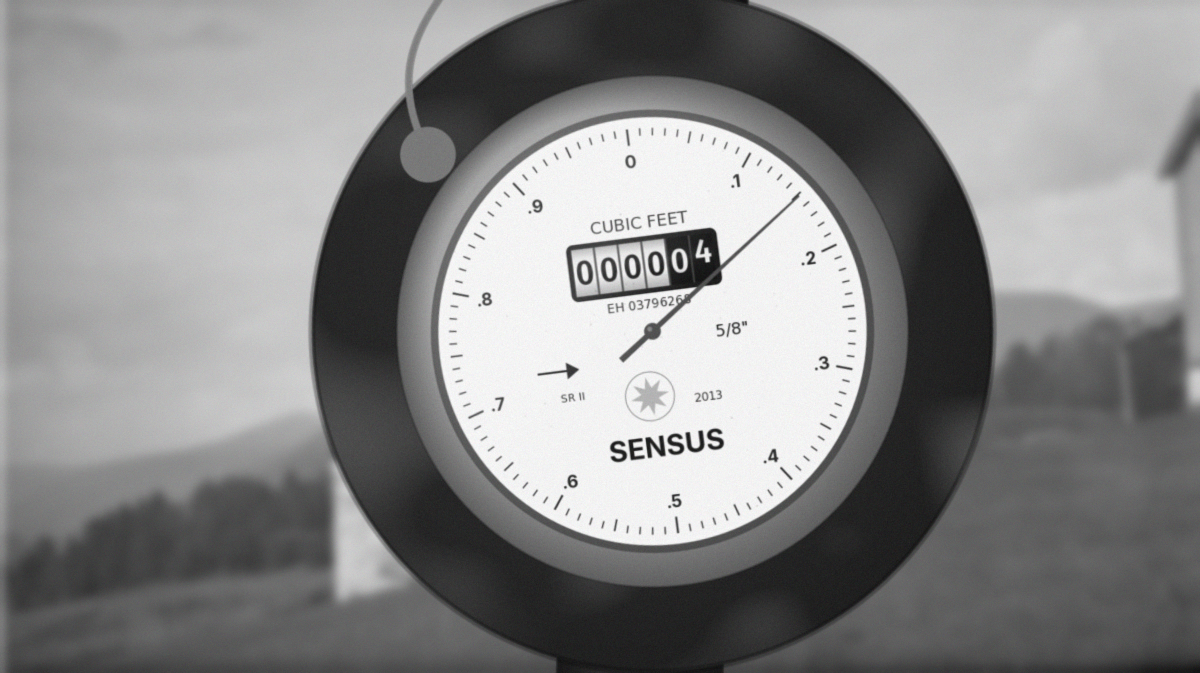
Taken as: 4.15,ft³
